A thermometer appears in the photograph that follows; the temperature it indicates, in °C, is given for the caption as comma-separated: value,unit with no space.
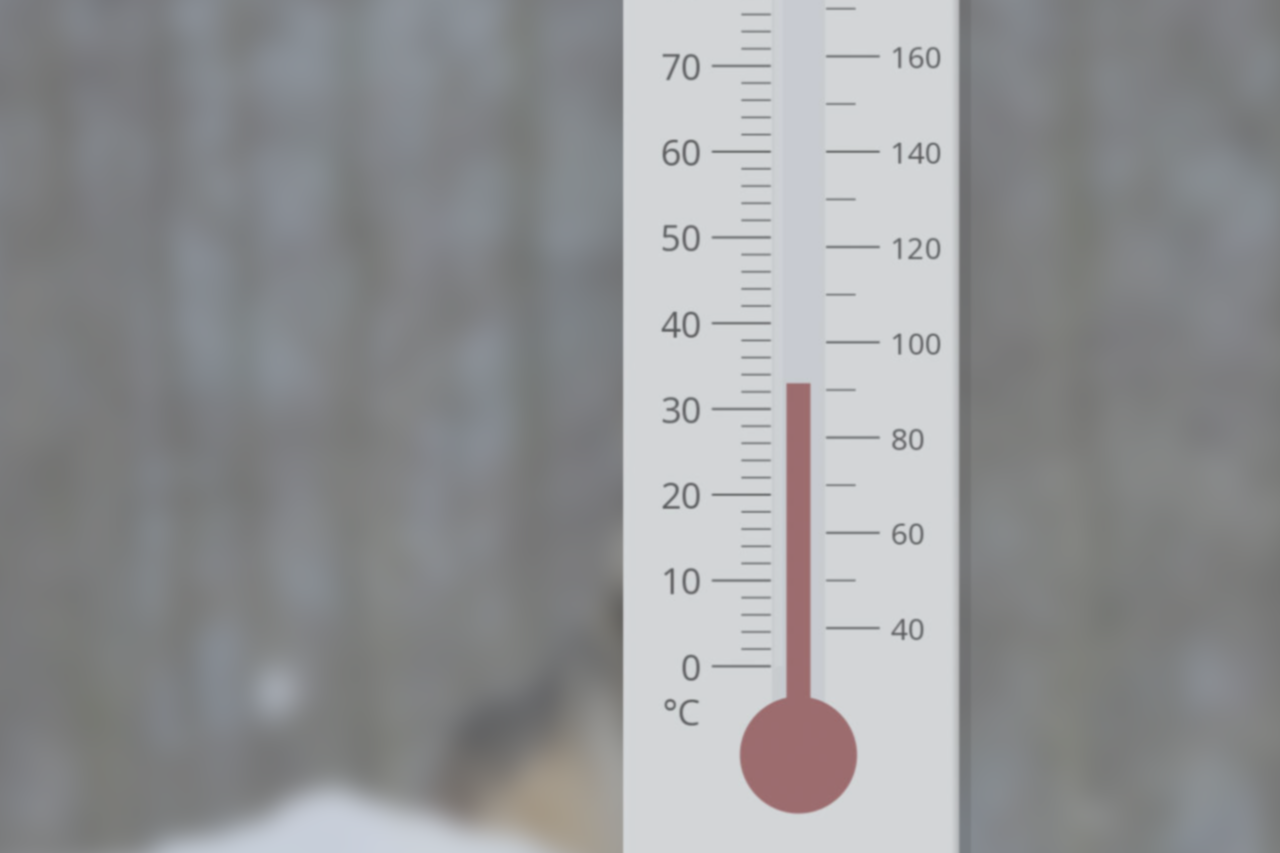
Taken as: 33,°C
